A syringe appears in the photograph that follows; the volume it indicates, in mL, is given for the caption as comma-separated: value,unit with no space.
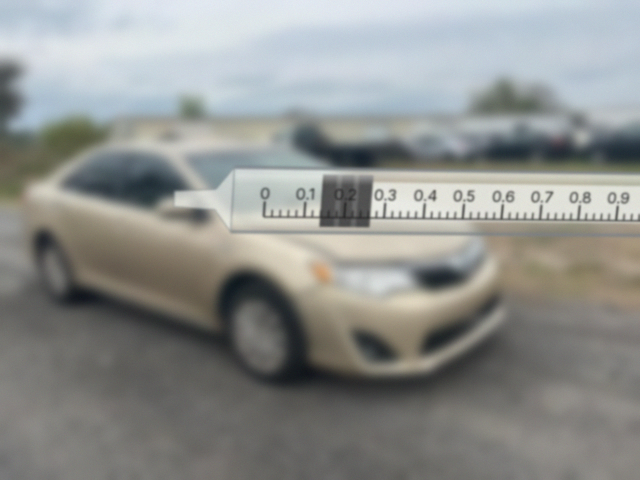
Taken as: 0.14,mL
